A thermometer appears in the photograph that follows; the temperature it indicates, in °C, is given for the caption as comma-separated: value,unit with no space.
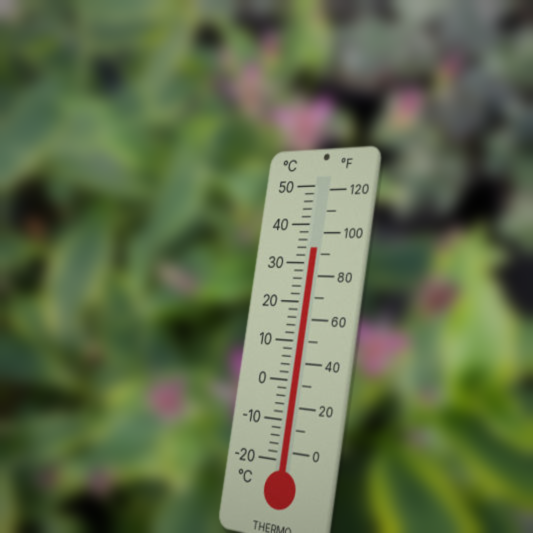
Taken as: 34,°C
